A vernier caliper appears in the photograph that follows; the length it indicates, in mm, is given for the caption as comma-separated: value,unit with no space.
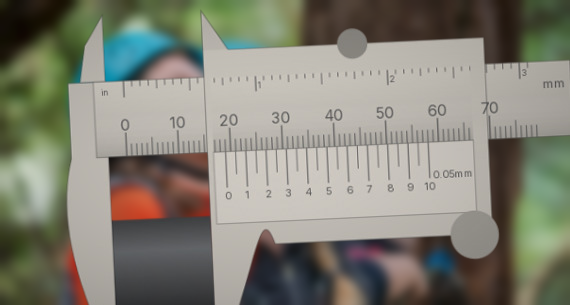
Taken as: 19.0,mm
